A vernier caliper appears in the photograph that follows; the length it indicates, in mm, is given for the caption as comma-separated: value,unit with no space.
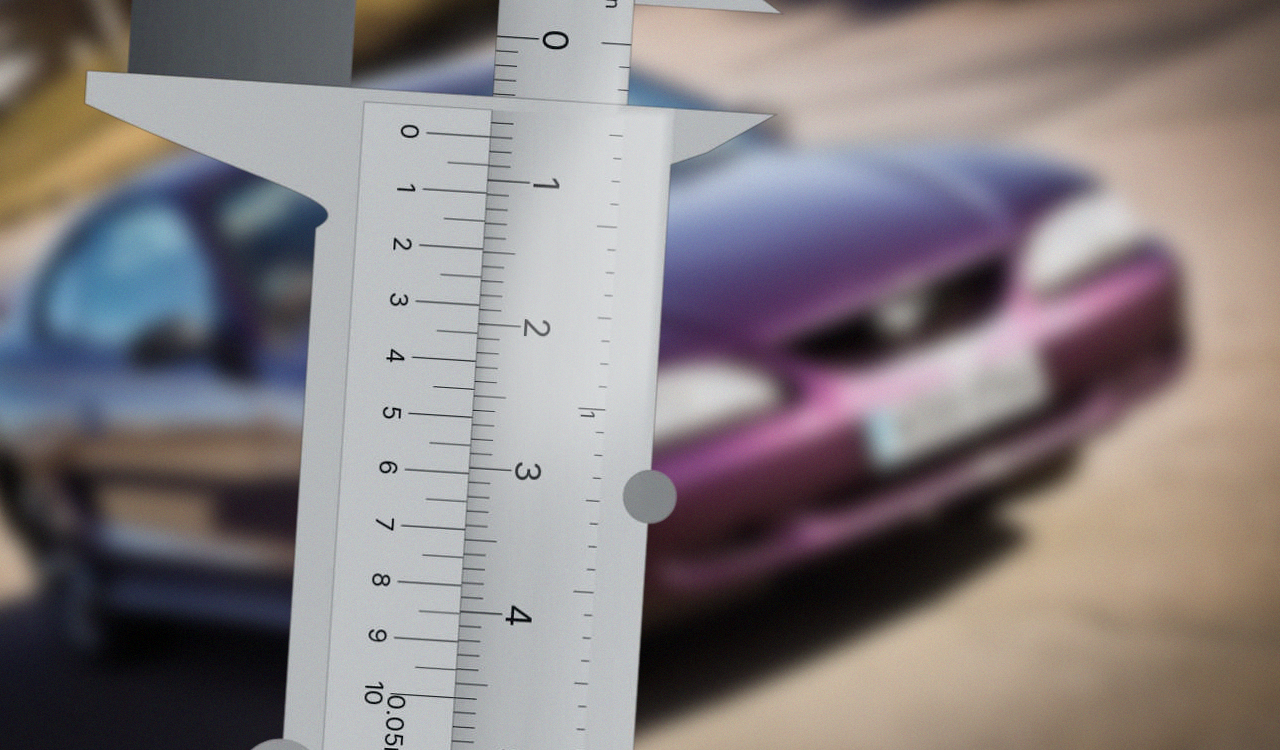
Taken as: 7.0,mm
